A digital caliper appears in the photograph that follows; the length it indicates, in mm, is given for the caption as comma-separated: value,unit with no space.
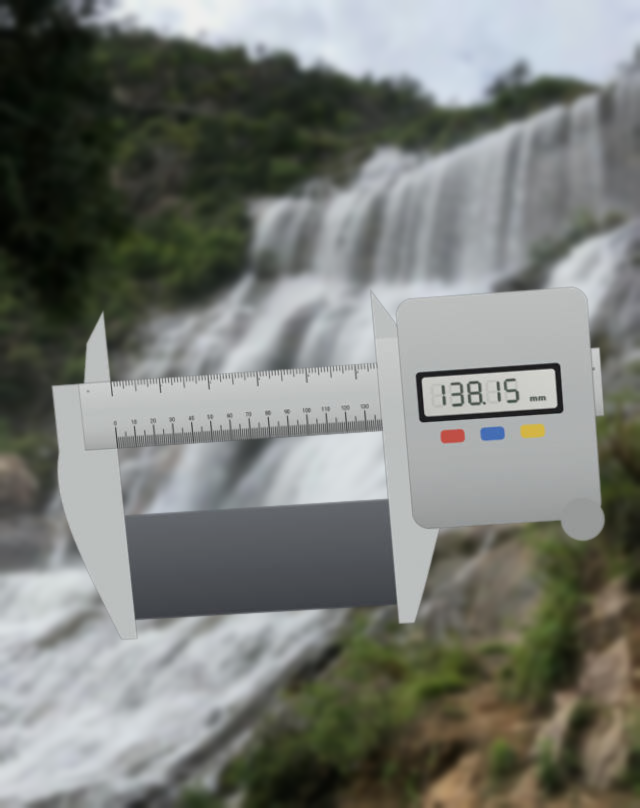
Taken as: 138.15,mm
